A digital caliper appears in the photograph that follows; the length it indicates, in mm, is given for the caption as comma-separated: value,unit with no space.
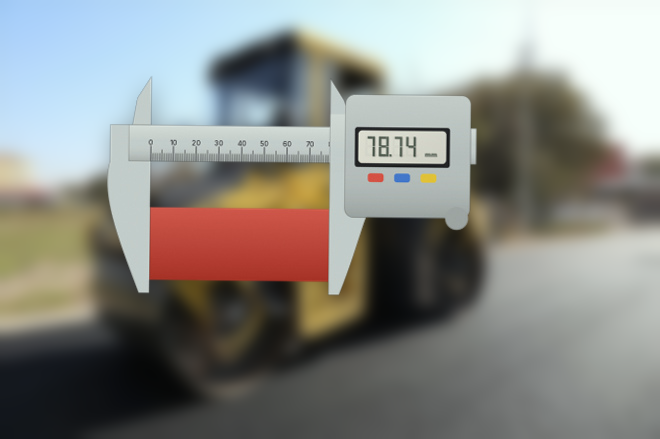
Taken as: 78.74,mm
